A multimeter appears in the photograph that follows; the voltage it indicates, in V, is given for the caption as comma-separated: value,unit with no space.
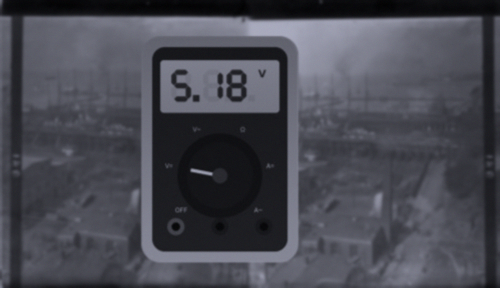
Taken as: 5.18,V
